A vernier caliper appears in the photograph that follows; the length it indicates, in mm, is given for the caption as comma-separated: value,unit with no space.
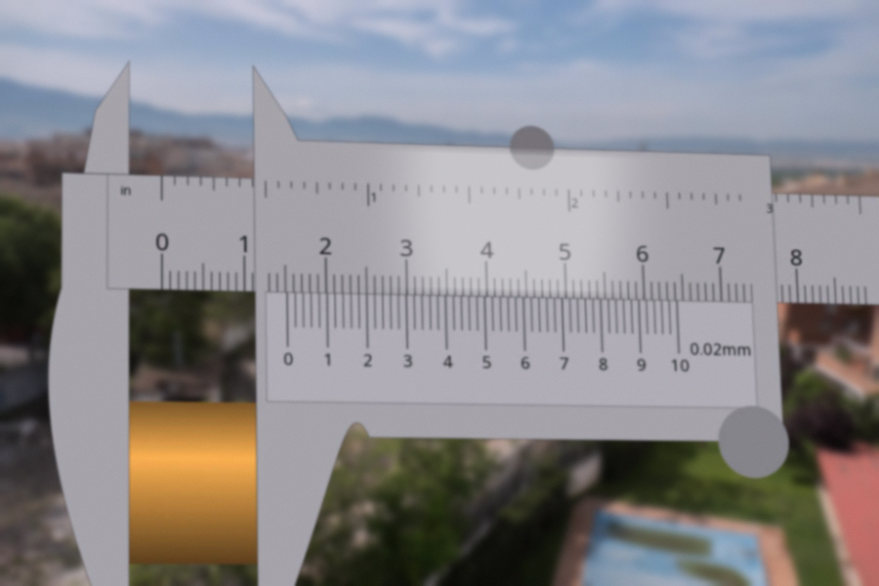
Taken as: 15.2,mm
